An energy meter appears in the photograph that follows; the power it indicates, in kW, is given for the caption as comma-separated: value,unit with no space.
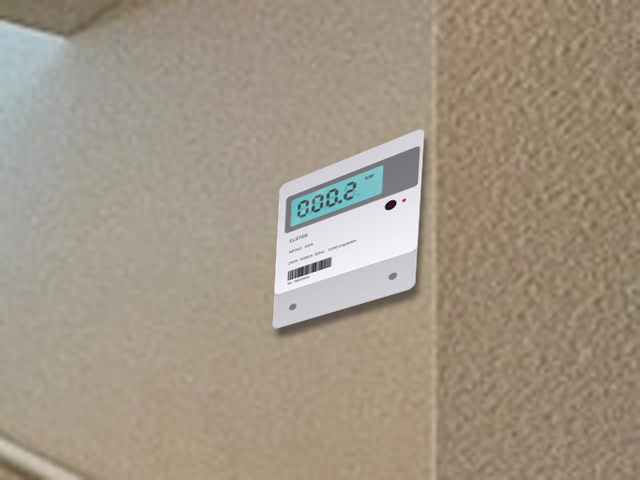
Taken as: 0.2,kW
